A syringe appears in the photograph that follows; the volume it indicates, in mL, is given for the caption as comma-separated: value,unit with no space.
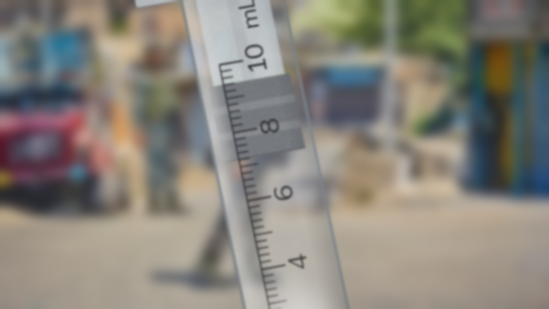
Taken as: 7.2,mL
